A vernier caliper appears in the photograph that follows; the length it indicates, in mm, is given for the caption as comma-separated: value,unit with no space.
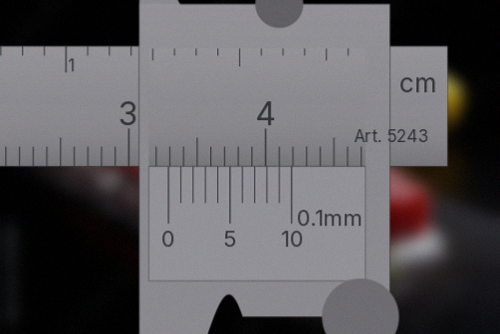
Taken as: 32.9,mm
